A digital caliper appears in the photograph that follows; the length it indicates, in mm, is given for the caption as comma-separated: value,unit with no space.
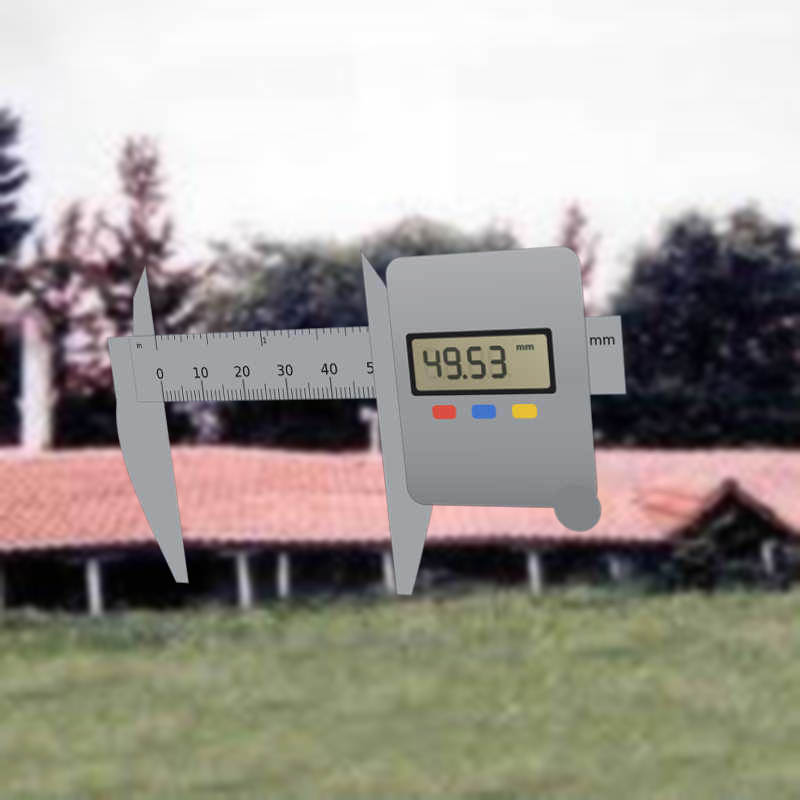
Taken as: 49.53,mm
